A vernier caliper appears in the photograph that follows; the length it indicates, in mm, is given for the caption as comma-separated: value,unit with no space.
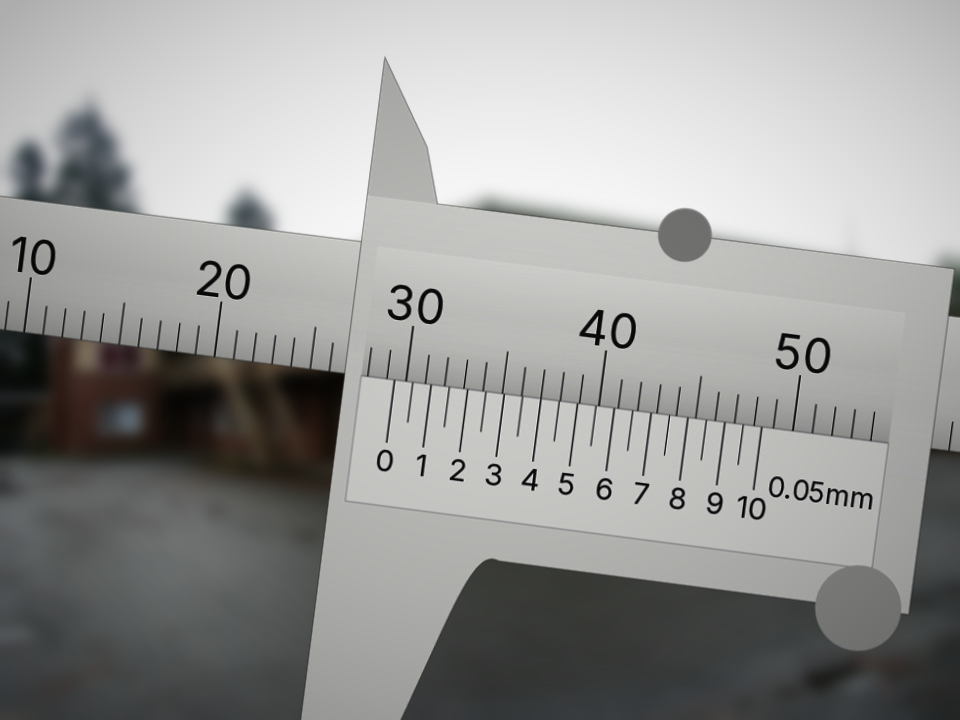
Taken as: 29.4,mm
